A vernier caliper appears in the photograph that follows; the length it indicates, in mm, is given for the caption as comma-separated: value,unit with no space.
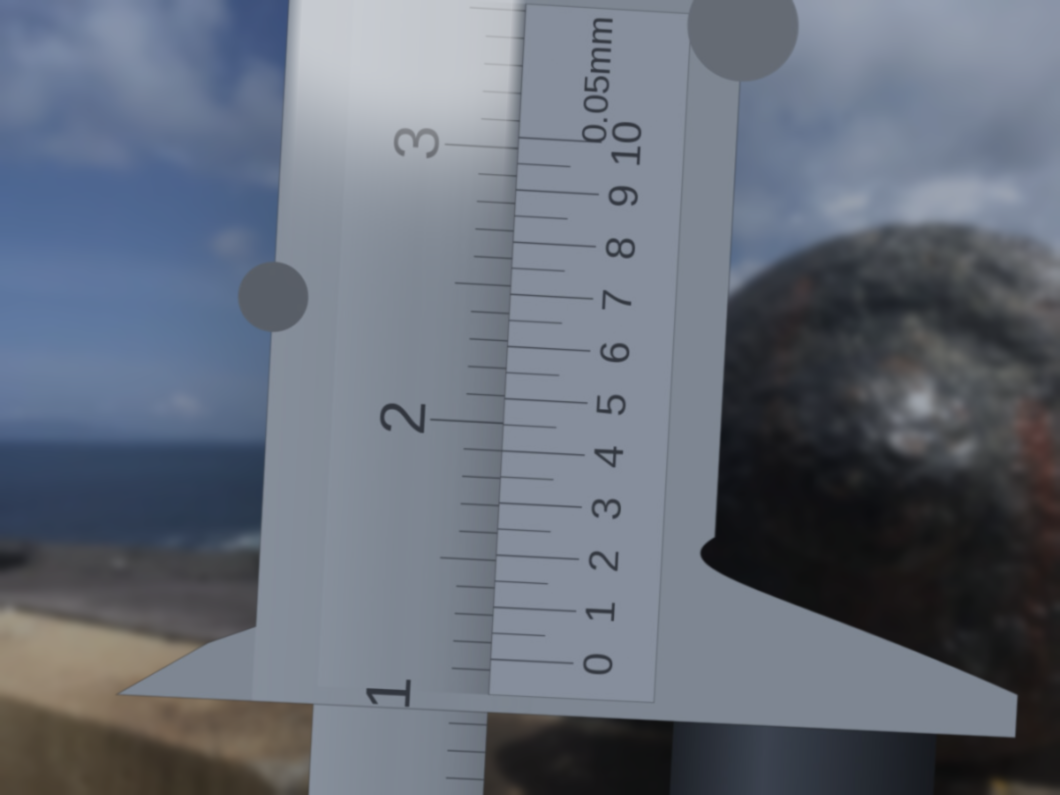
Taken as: 11.40,mm
